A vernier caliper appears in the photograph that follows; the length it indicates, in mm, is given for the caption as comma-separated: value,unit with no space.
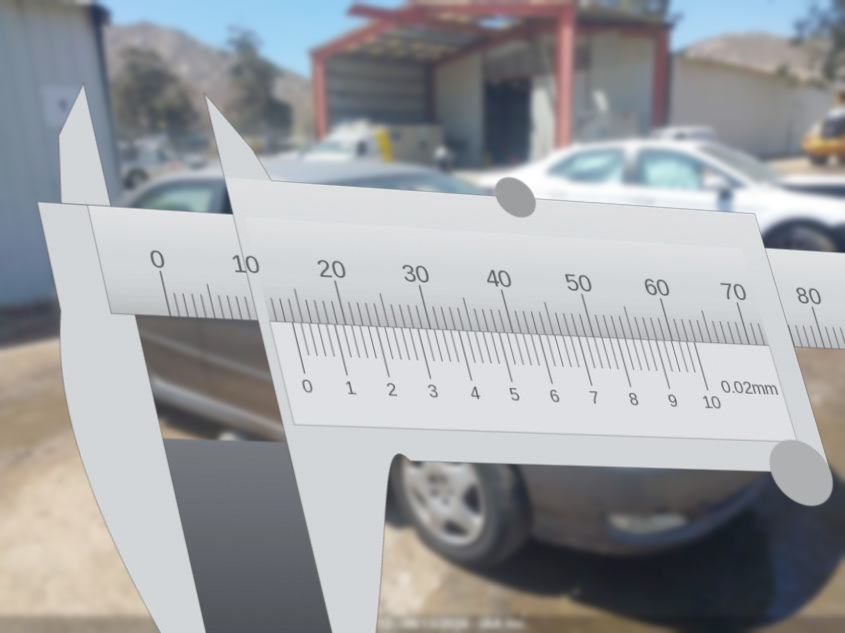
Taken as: 13.8,mm
